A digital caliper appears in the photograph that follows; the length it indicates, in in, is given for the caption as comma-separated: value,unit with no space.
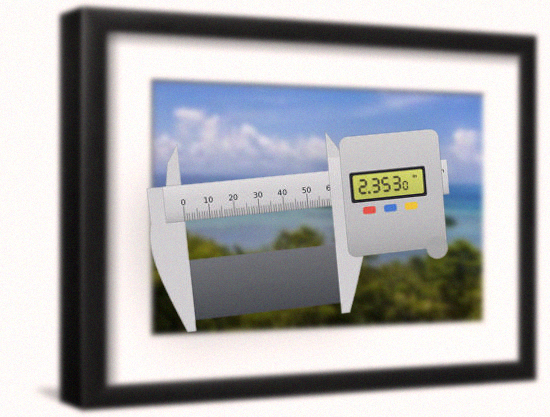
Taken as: 2.3530,in
